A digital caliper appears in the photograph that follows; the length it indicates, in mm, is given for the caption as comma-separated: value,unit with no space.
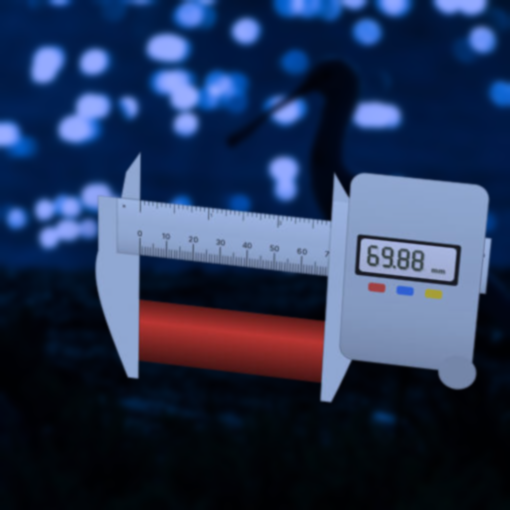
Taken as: 69.88,mm
